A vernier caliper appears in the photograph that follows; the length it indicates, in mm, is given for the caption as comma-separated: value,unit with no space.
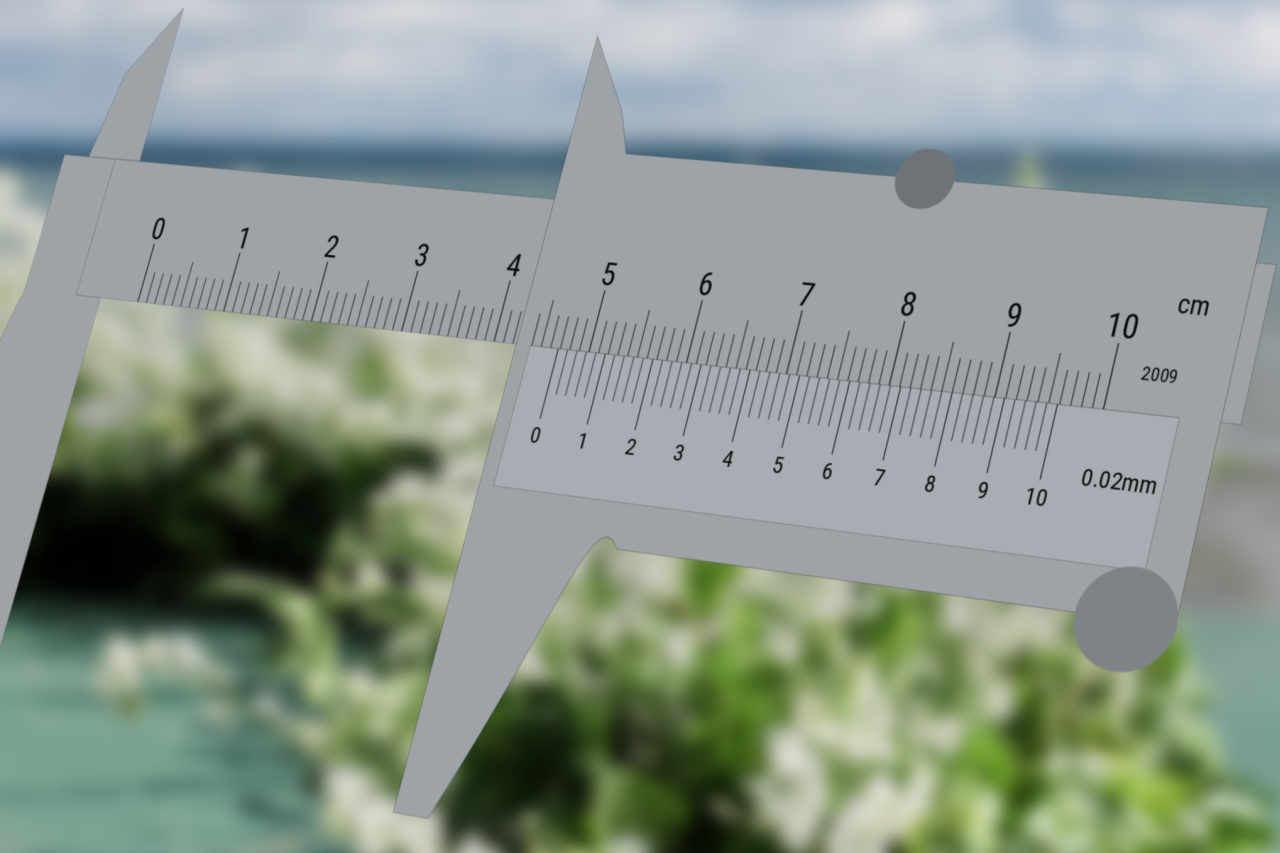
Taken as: 46.8,mm
